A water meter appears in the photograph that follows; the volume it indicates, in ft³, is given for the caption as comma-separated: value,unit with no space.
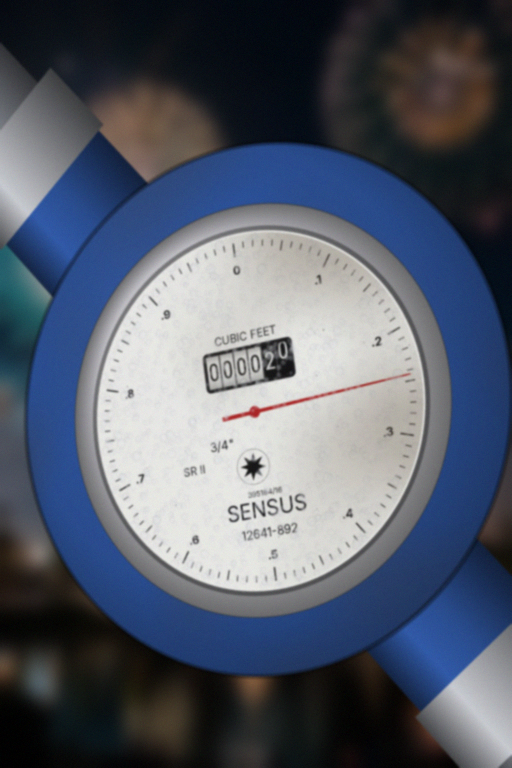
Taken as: 20.24,ft³
